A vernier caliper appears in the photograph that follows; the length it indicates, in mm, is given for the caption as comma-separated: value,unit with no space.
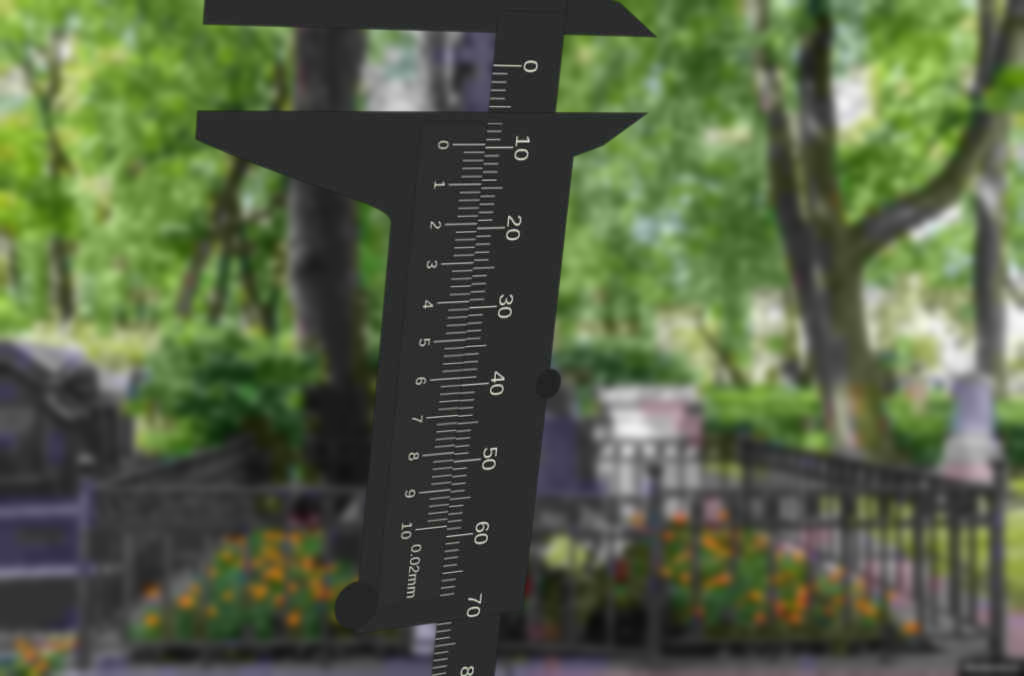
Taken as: 9.6,mm
